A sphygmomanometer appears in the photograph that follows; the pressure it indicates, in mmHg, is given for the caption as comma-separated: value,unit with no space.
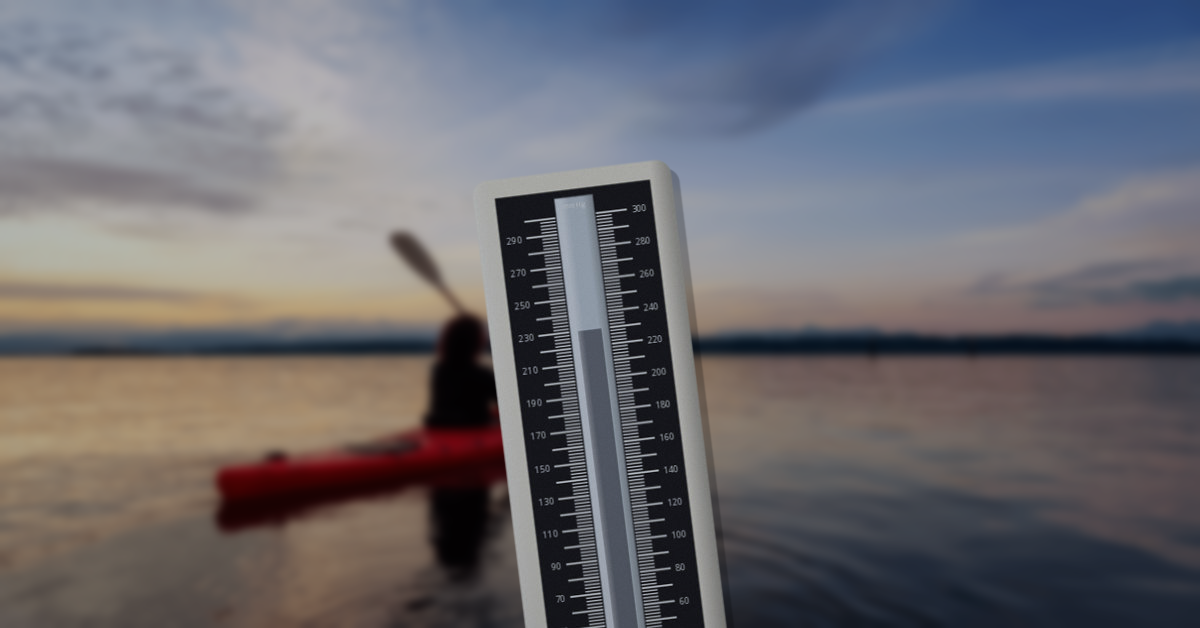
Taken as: 230,mmHg
